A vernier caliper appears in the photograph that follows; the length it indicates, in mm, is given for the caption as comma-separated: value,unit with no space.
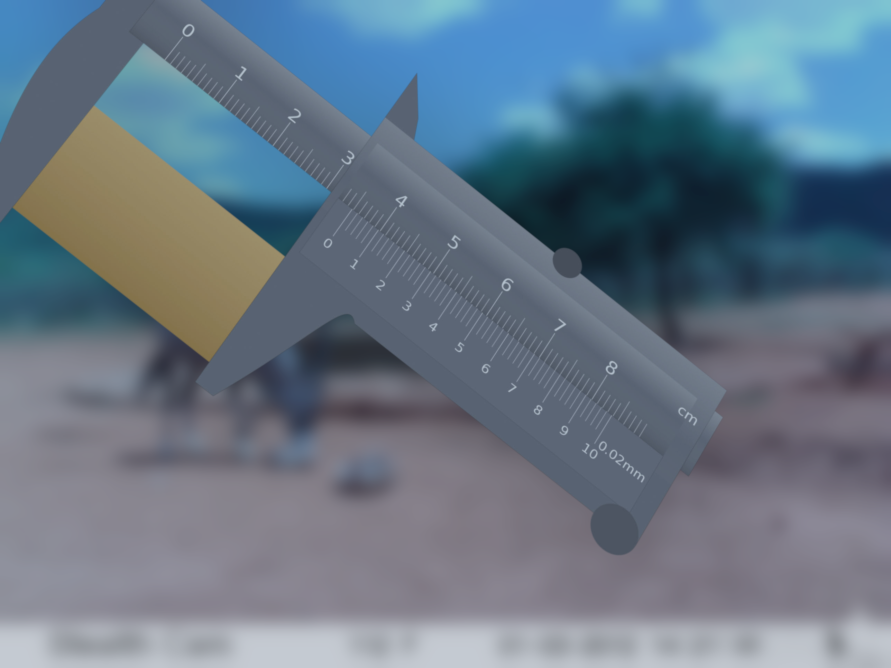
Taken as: 34.8,mm
